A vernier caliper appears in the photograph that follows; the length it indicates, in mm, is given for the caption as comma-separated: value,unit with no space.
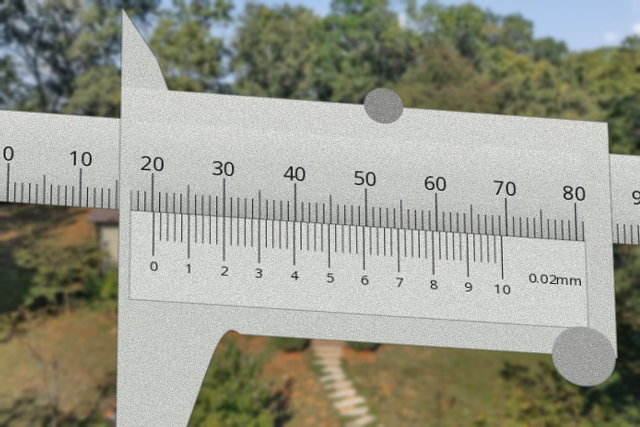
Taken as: 20.2,mm
